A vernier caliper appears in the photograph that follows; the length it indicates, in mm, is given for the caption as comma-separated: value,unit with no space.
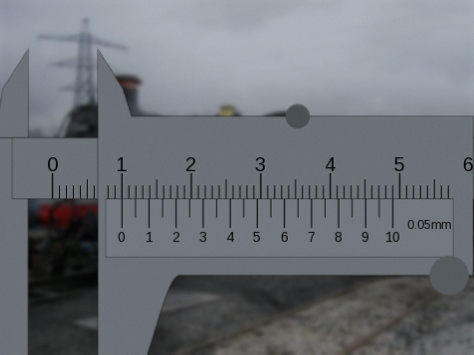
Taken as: 10.0,mm
